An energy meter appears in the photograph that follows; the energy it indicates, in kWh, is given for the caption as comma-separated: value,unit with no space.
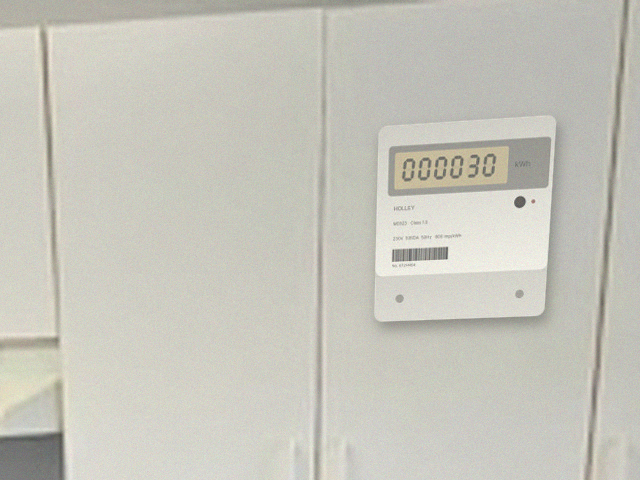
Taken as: 30,kWh
